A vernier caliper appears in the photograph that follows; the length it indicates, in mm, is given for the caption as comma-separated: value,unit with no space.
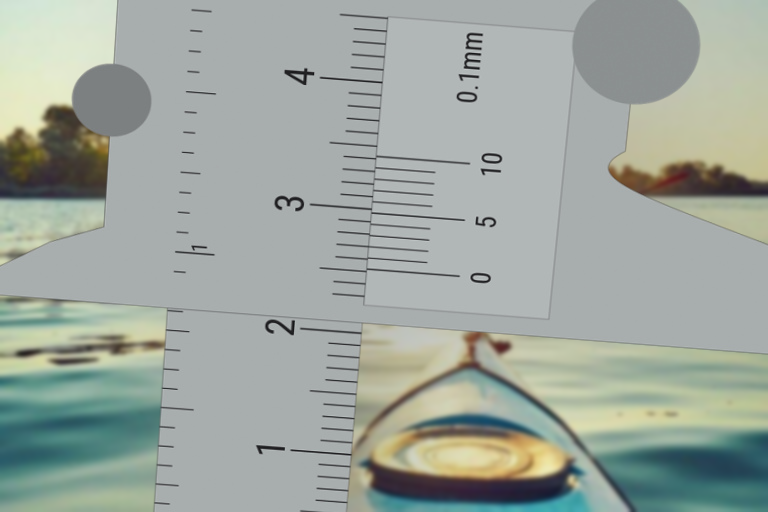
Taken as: 25.2,mm
